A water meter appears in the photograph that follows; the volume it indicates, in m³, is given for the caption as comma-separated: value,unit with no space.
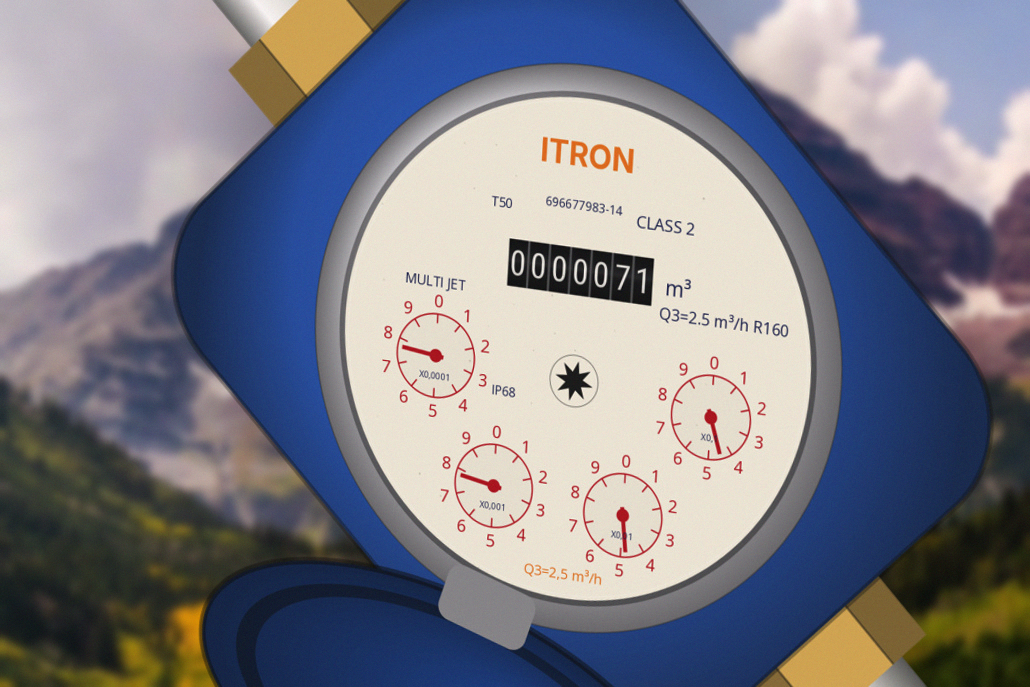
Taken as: 71.4477,m³
